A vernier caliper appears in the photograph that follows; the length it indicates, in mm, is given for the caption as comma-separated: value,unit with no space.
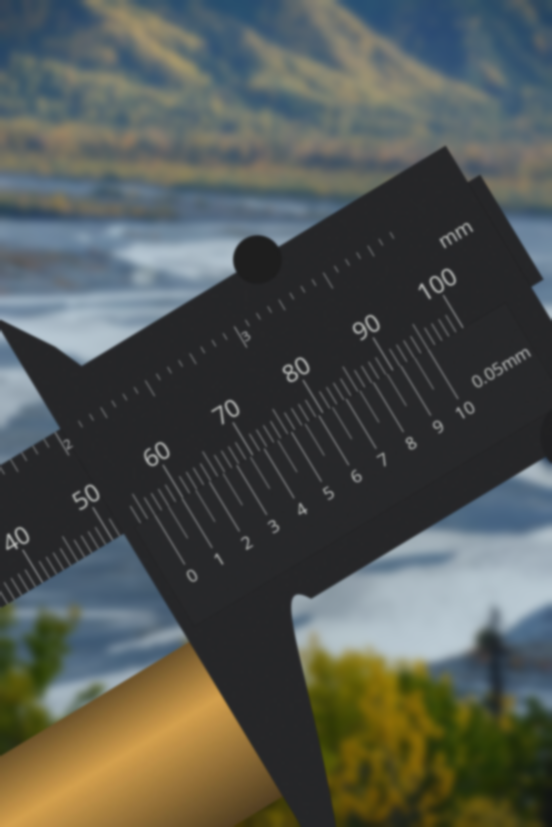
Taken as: 56.0,mm
